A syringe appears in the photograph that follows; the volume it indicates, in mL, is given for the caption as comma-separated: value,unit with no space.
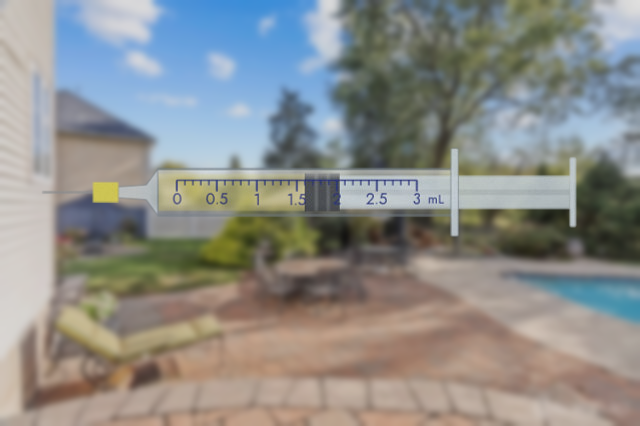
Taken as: 1.6,mL
